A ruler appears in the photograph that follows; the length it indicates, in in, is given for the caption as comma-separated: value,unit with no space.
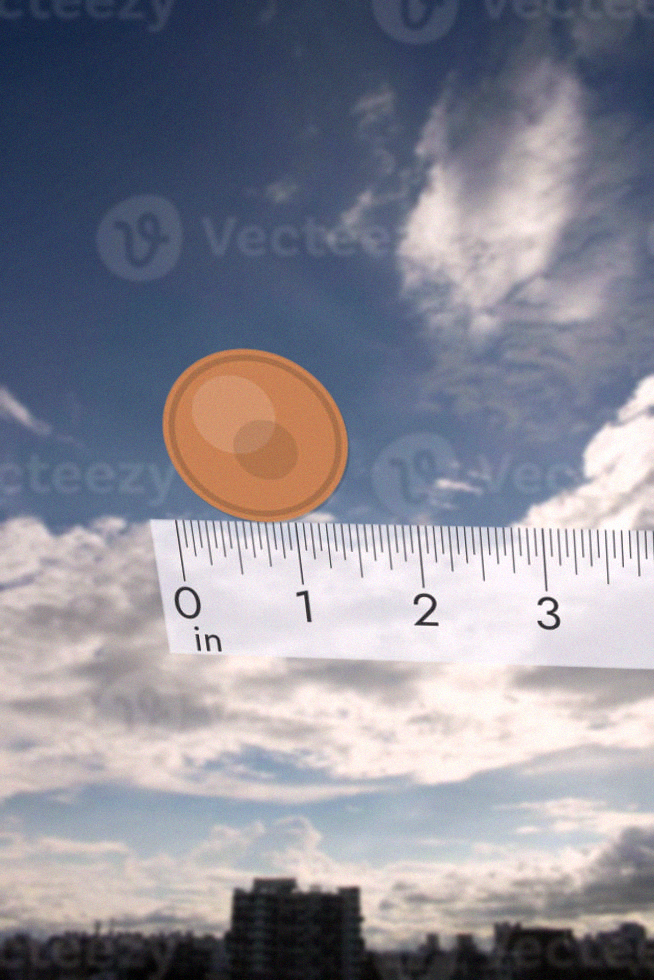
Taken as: 1.5,in
